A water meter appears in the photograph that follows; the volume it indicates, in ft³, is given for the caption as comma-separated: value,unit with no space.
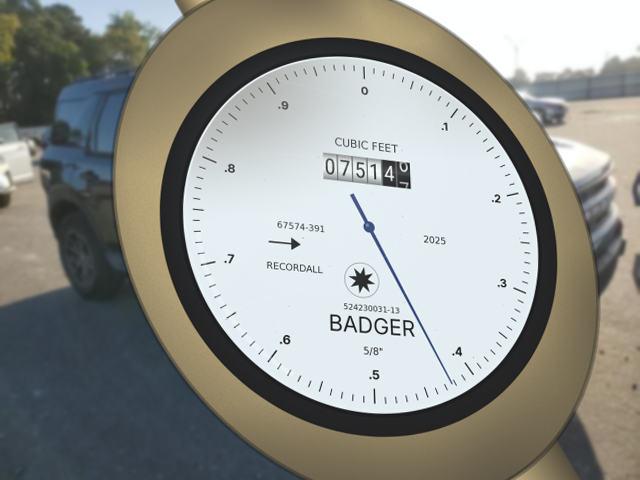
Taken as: 75146.42,ft³
